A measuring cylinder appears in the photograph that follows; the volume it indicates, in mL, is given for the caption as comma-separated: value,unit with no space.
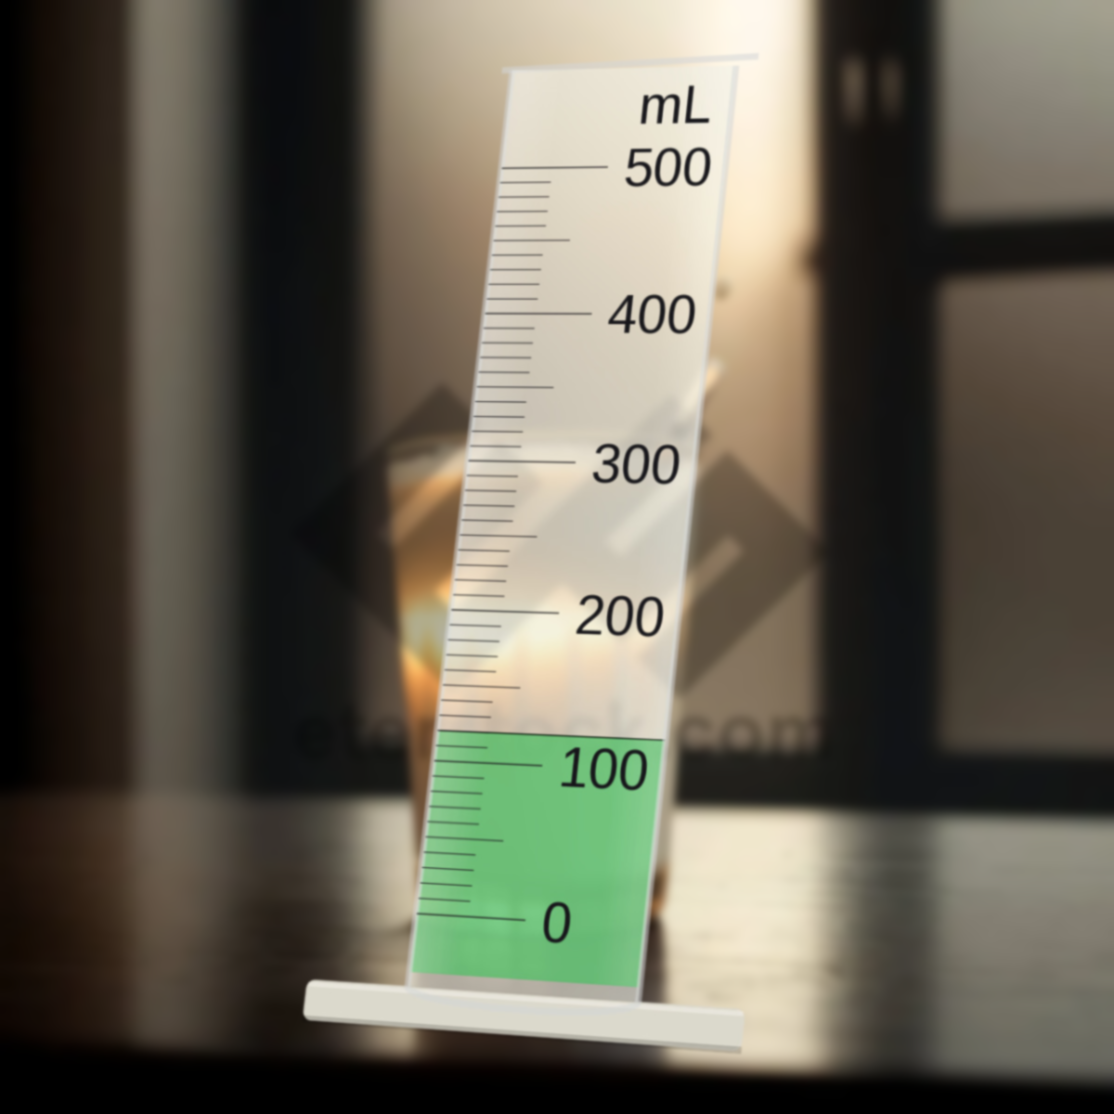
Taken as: 120,mL
